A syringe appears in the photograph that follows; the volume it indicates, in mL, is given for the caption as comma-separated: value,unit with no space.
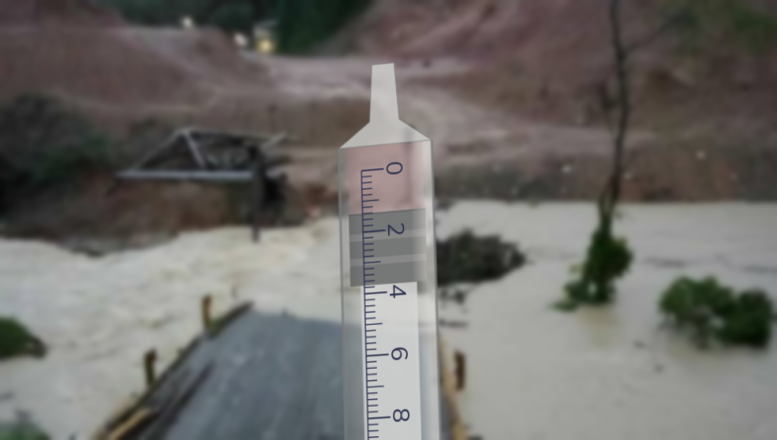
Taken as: 1.4,mL
